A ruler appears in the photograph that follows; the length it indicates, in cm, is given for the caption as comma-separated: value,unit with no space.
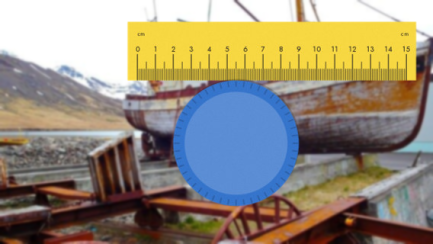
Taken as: 7,cm
